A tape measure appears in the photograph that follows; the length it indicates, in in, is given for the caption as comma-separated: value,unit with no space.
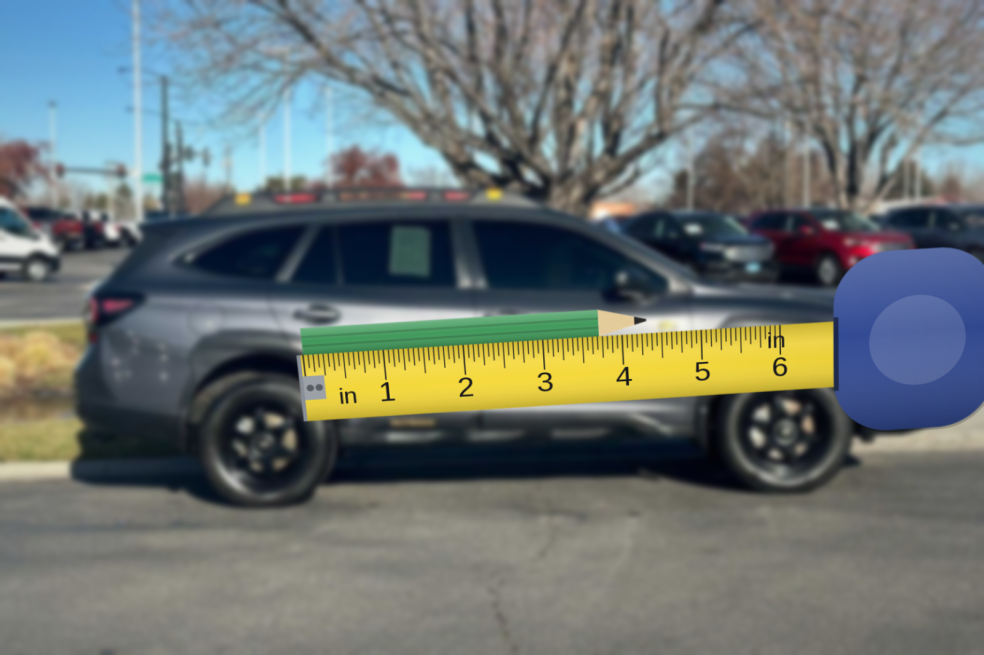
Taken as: 4.3125,in
